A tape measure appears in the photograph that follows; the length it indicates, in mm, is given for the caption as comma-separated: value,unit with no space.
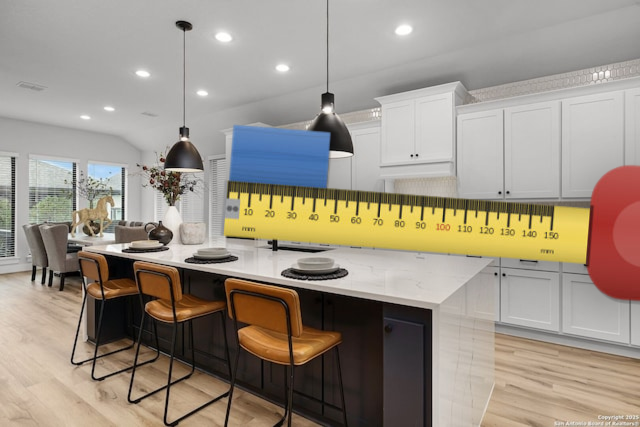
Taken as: 45,mm
